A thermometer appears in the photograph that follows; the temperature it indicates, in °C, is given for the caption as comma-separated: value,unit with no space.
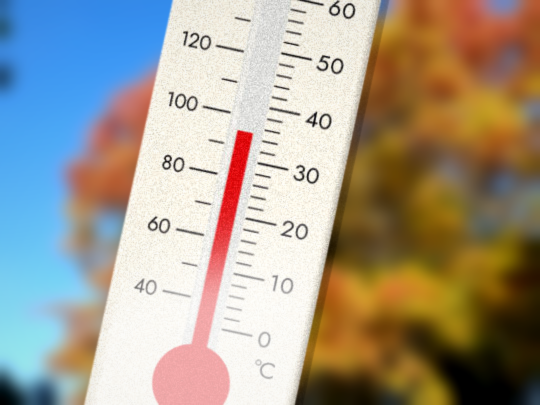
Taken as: 35,°C
